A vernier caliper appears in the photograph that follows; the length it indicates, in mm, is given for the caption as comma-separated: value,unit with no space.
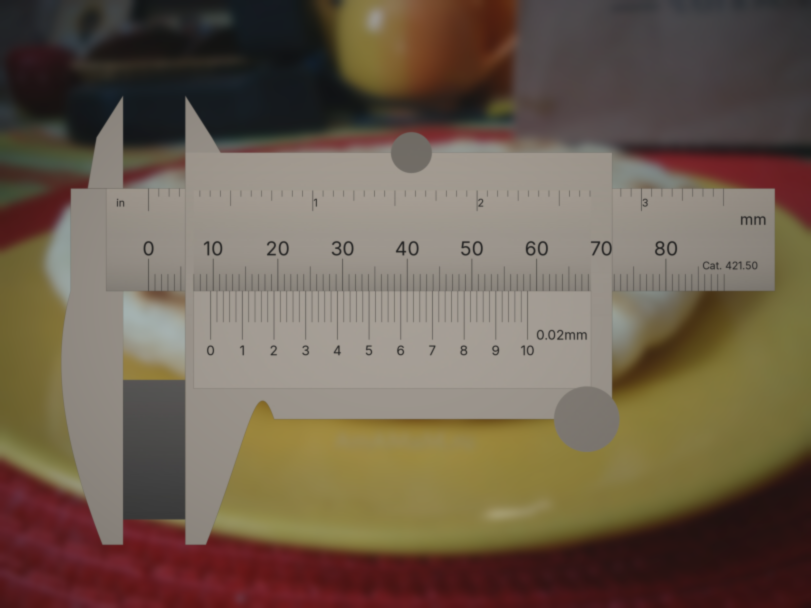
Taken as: 9.6,mm
